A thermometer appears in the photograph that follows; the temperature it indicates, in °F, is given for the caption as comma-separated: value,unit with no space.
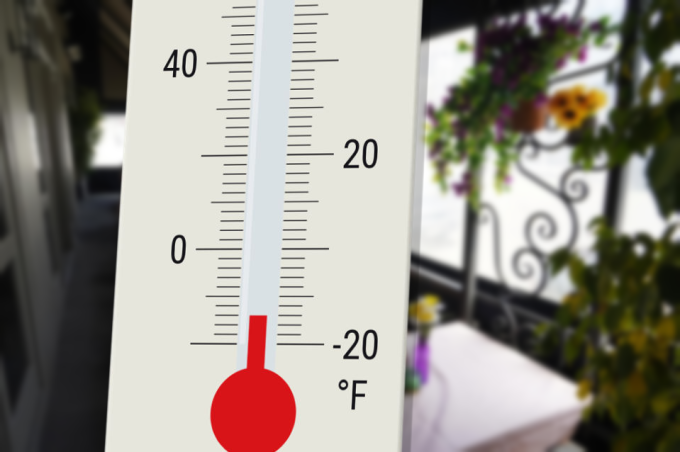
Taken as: -14,°F
